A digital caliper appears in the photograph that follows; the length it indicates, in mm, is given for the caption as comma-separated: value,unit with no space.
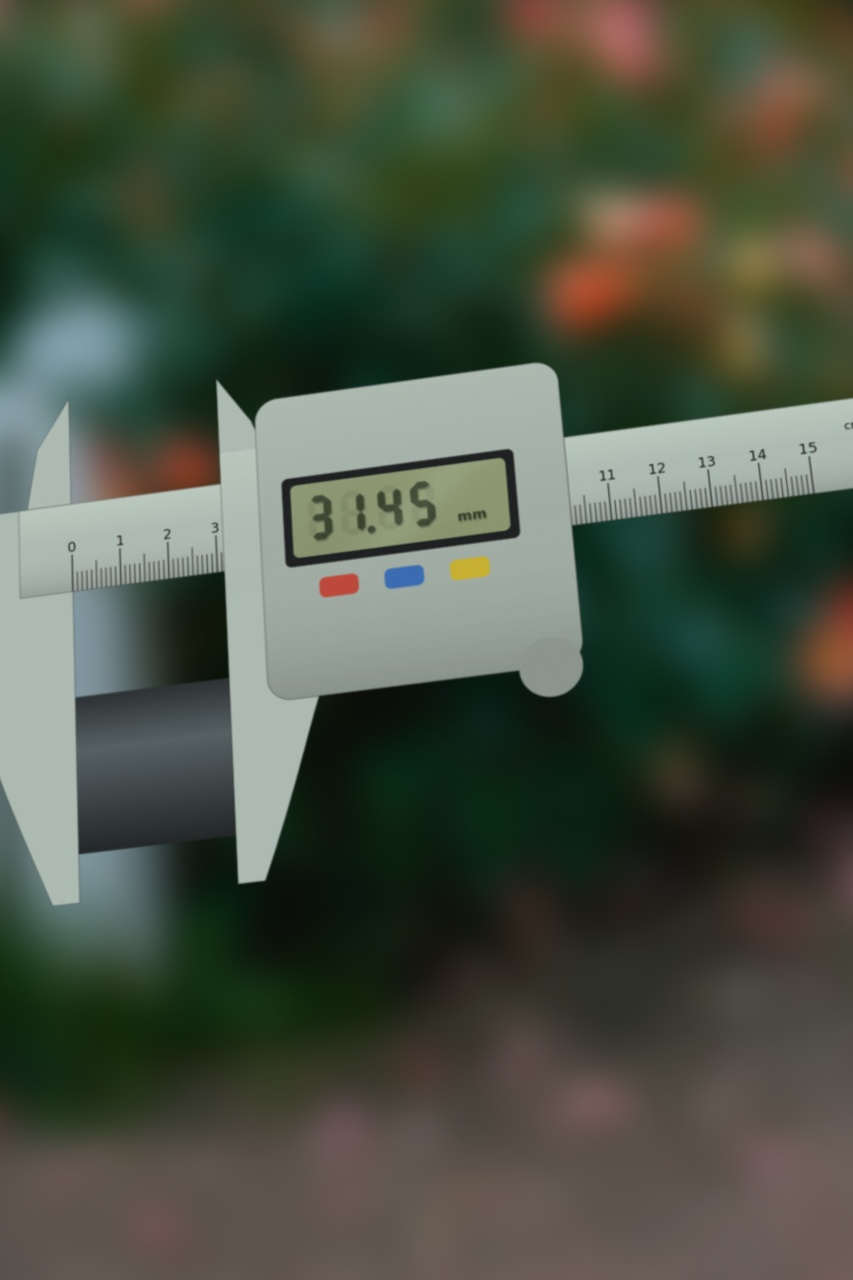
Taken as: 31.45,mm
